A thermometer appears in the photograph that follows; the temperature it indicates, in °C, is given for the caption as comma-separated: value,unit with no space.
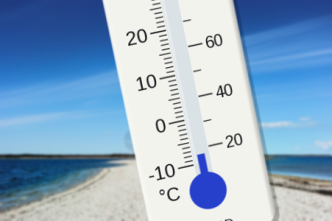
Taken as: -8,°C
